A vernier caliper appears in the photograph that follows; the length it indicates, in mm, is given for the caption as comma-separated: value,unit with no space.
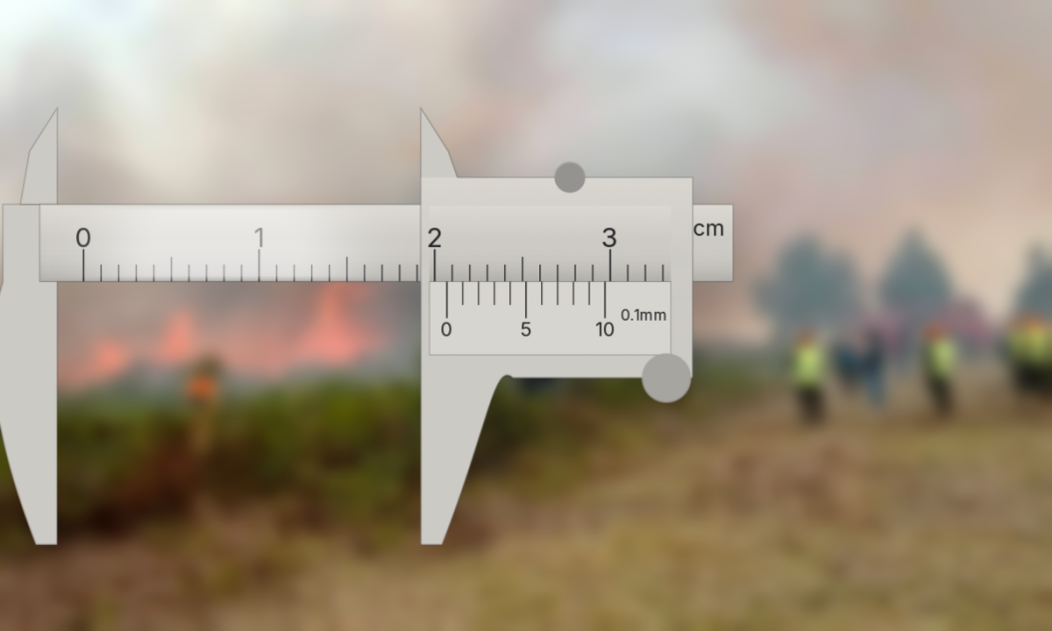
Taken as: 20.7,mm
